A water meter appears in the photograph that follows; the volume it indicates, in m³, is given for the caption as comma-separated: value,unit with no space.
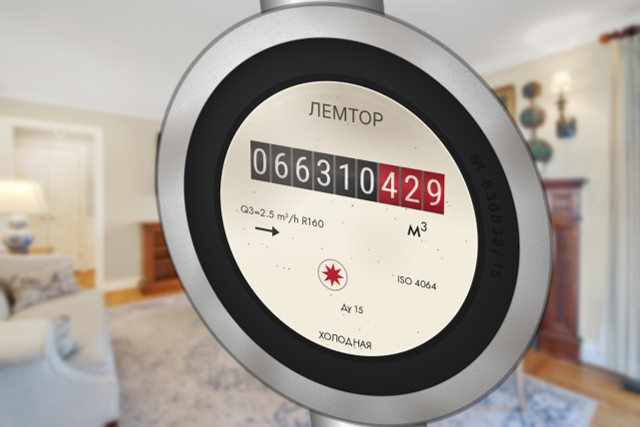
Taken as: 66310.429,m³
